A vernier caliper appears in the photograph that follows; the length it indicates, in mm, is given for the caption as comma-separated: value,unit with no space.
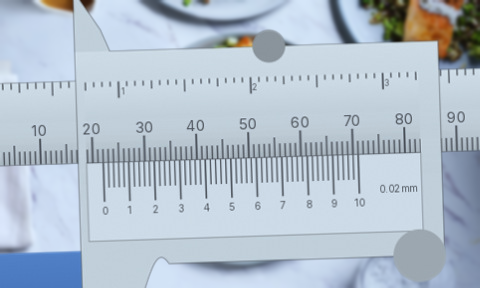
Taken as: 22.0,mm
